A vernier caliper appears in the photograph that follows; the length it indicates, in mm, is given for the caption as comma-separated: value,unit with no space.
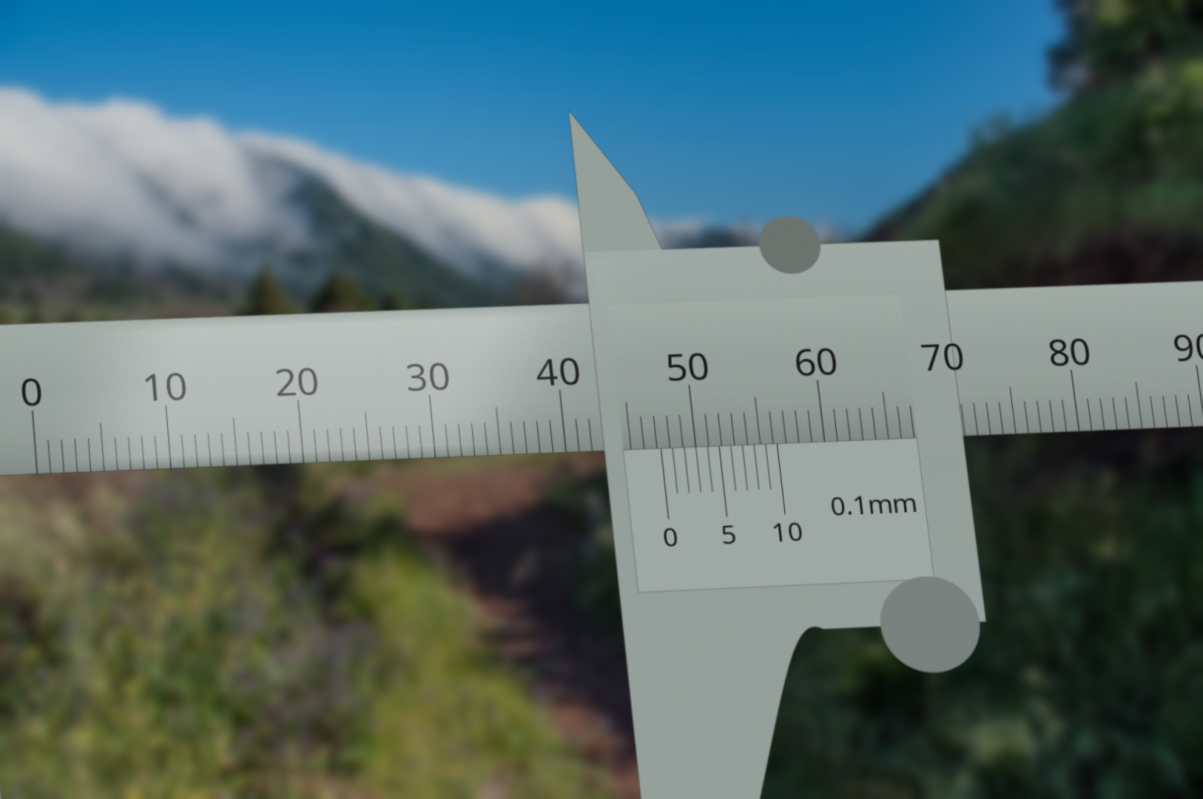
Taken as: 47.3,mm
